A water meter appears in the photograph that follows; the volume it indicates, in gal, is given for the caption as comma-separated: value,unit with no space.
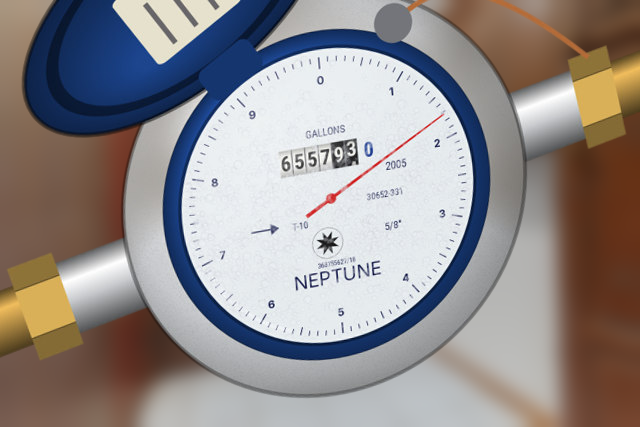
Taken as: 6557931.7,gal
